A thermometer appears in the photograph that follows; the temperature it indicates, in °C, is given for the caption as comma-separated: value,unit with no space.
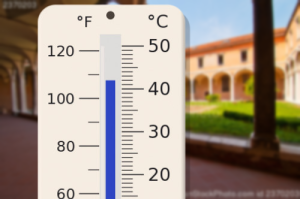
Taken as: 42,°C
